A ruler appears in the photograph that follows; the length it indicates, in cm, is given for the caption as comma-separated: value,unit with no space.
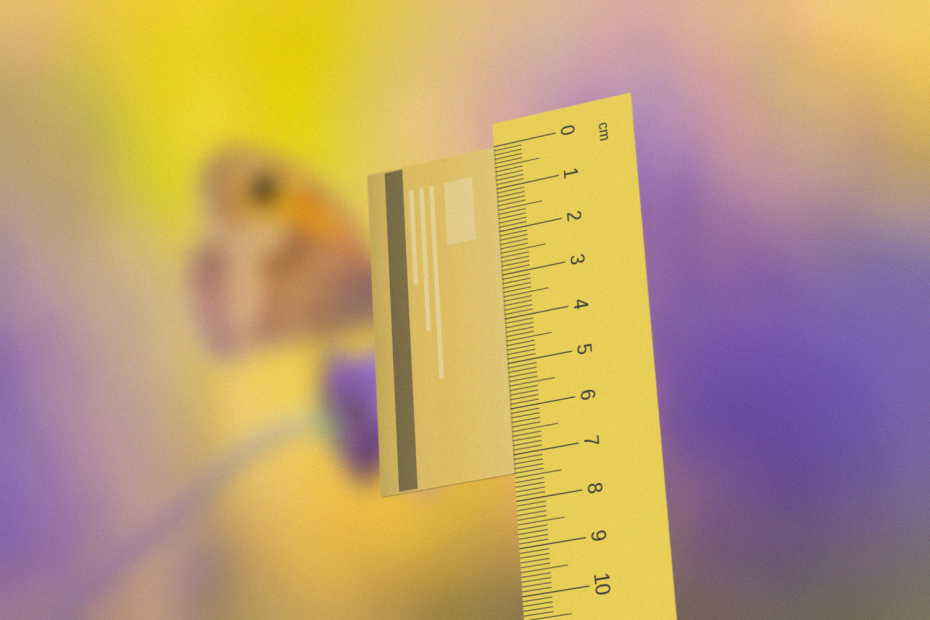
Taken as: 7.4,cm
